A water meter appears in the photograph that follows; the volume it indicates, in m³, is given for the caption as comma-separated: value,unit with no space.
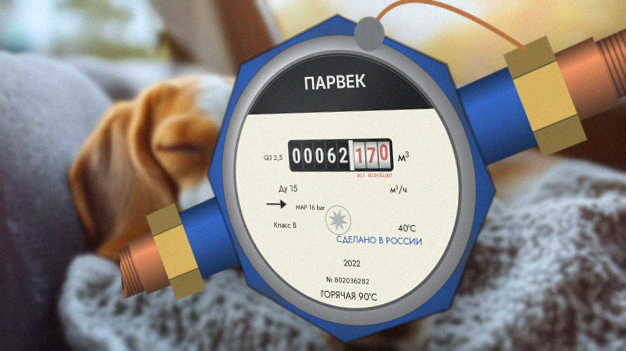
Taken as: 62.170,m³
